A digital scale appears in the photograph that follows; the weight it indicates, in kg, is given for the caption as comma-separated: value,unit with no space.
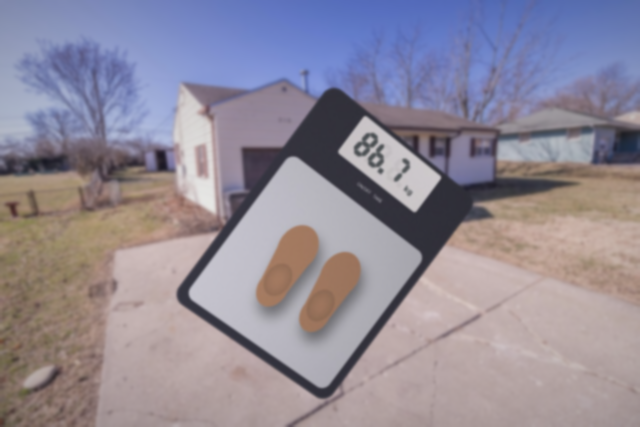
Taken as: 86.7,kg
